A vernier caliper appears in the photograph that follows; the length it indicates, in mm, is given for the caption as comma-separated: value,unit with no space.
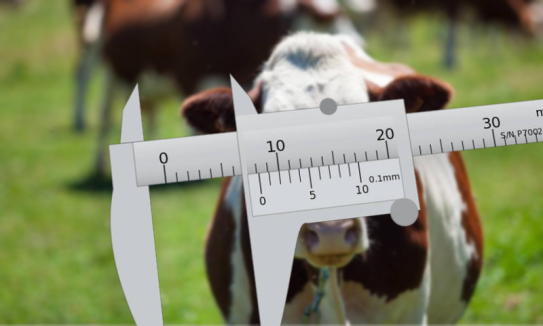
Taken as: 8.2,mm
